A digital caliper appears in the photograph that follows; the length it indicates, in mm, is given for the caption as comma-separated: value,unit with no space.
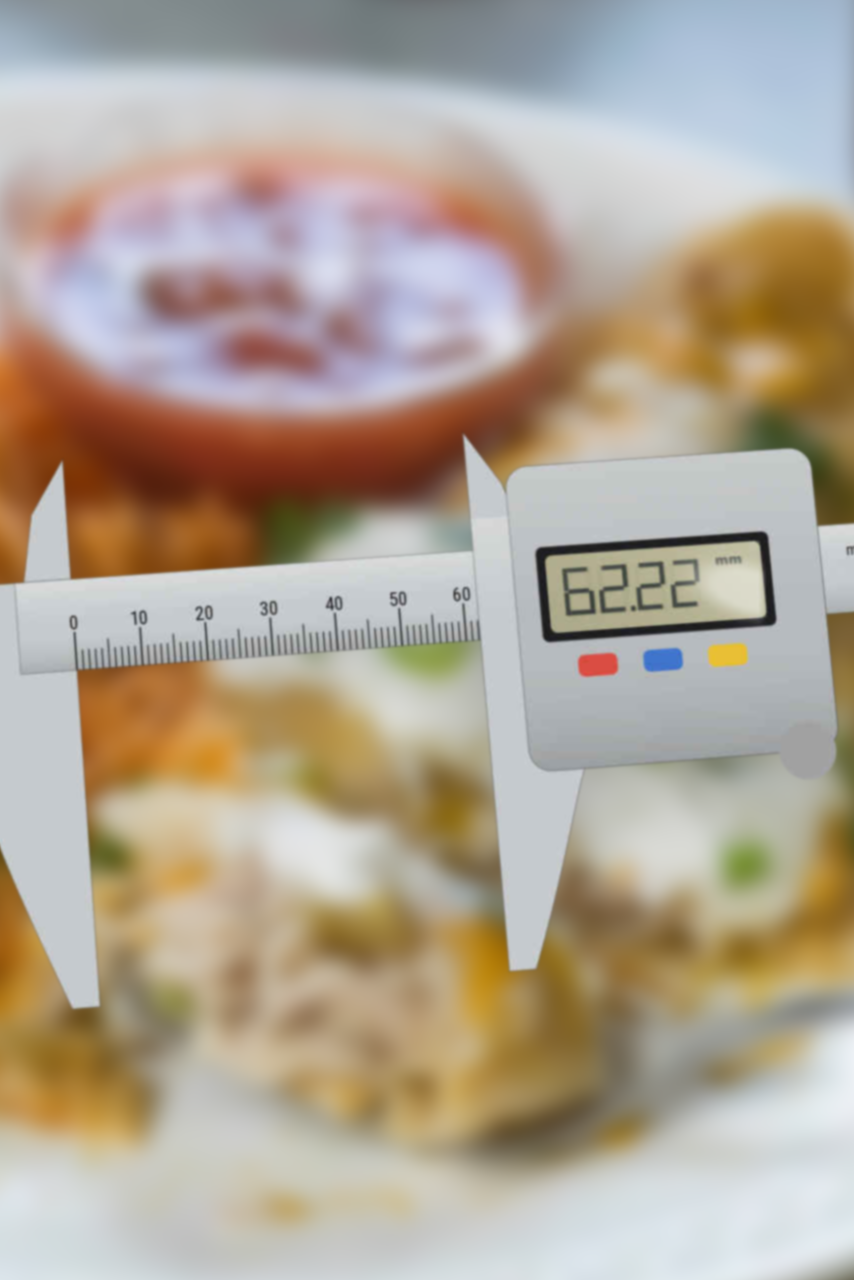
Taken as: 62.22,mm
